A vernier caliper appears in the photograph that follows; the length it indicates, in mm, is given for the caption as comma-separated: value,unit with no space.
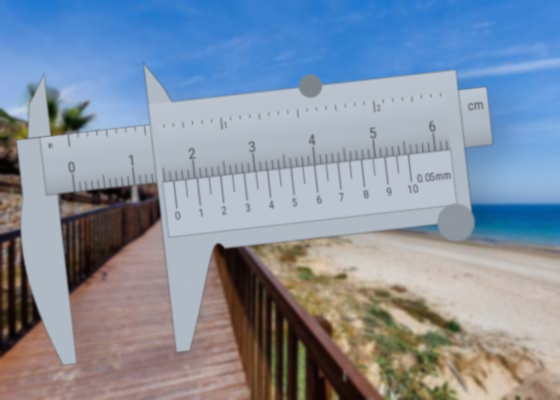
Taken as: 16.5,mm
